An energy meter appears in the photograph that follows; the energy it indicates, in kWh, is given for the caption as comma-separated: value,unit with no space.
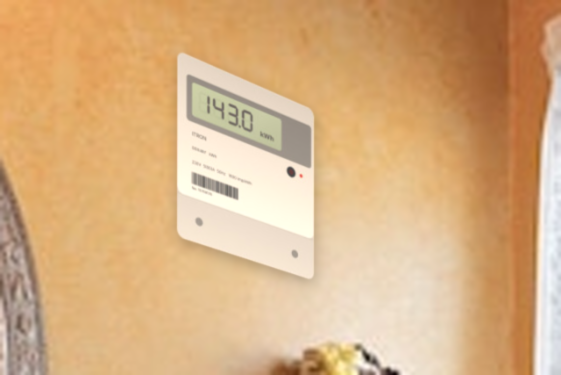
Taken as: 143.0,kWh
